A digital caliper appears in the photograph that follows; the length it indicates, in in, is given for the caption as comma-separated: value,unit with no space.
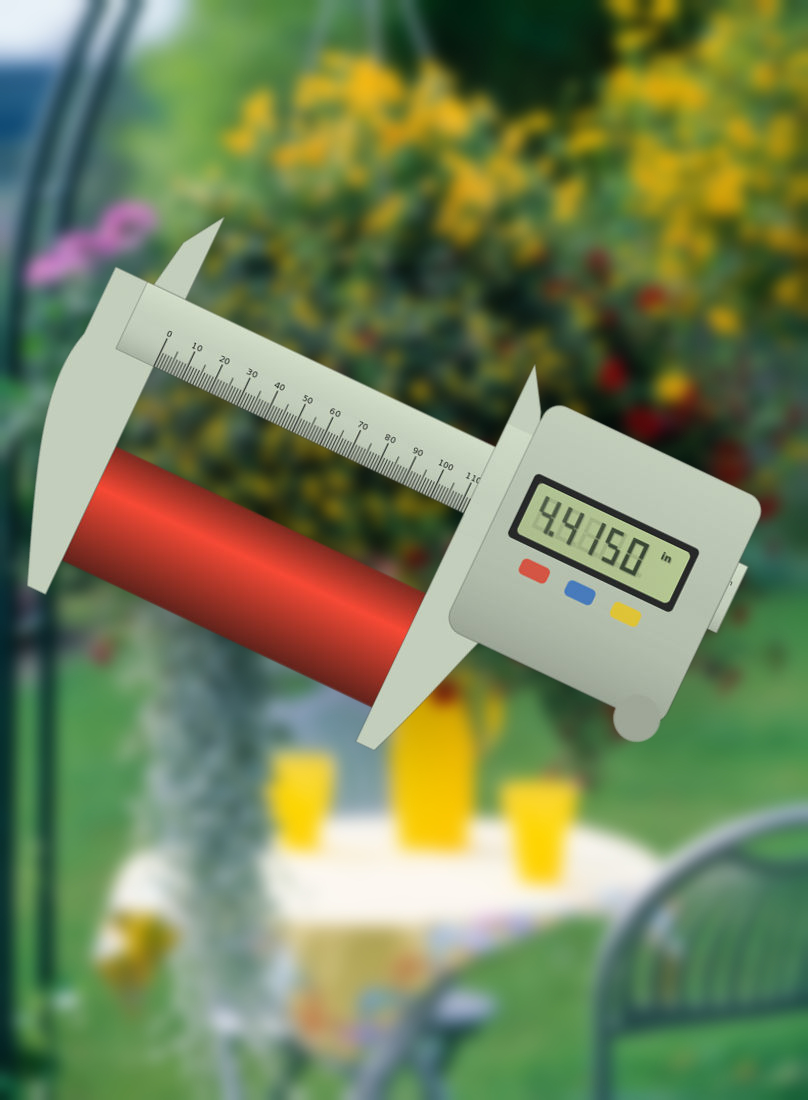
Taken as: 4.4150,in
